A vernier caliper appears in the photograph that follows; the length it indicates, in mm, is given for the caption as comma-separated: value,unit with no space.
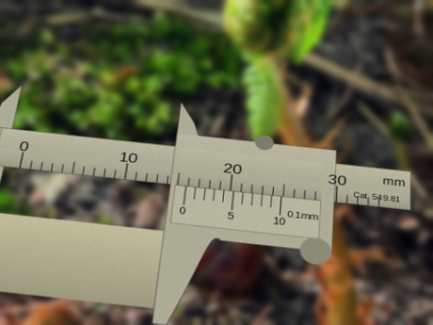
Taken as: 15.8,mm
